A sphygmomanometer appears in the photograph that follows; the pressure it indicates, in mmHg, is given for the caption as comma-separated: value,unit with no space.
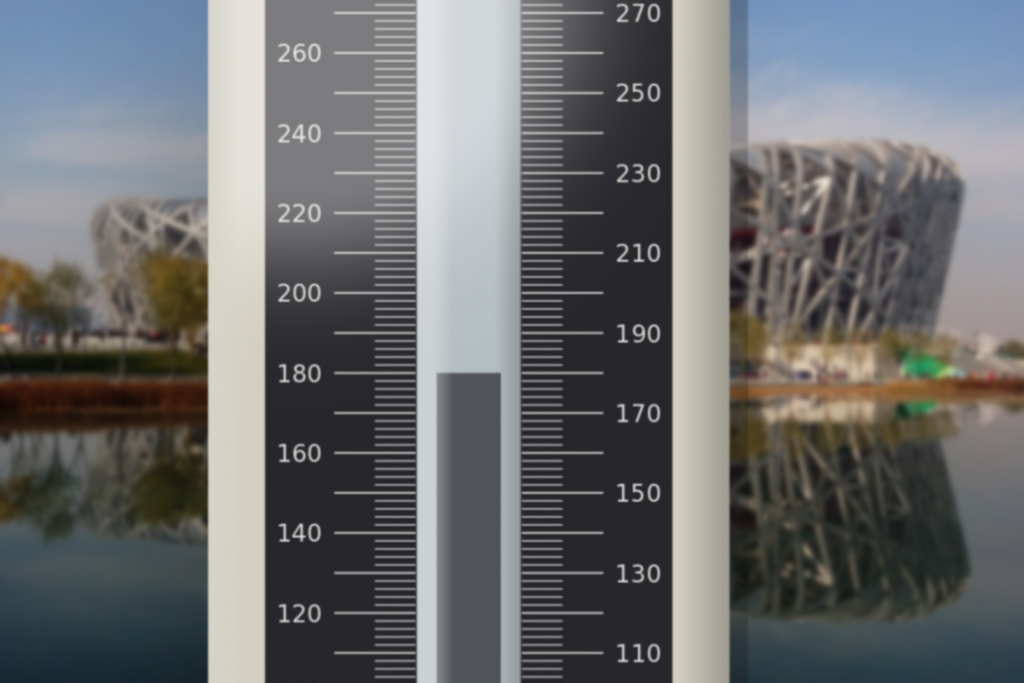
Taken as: 180,mmHg
